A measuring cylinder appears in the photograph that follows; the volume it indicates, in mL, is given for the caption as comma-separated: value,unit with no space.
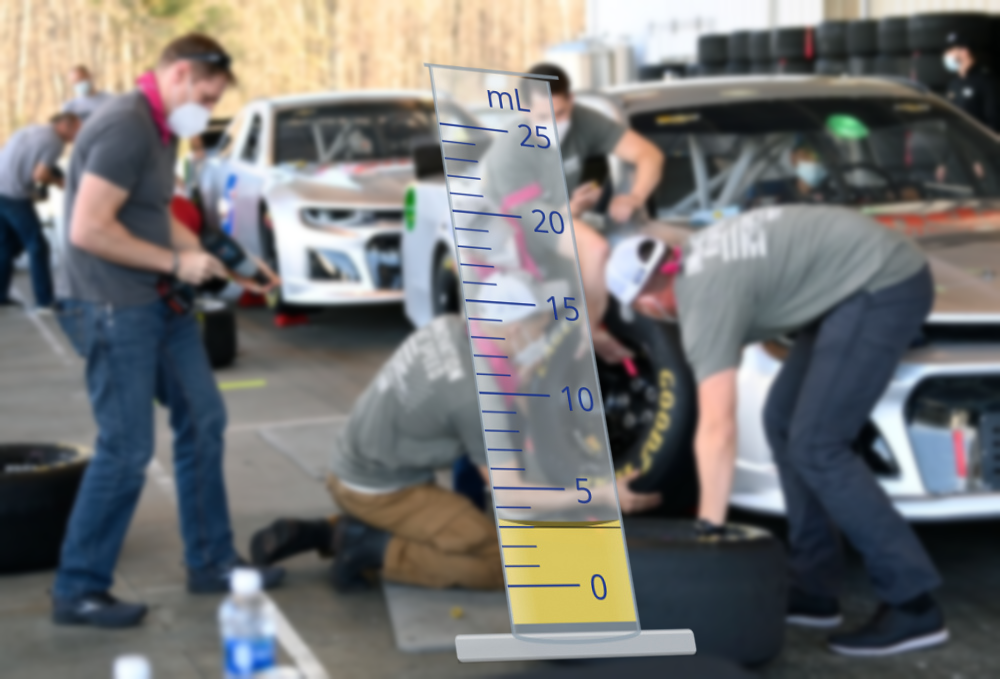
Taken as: 3,mL
